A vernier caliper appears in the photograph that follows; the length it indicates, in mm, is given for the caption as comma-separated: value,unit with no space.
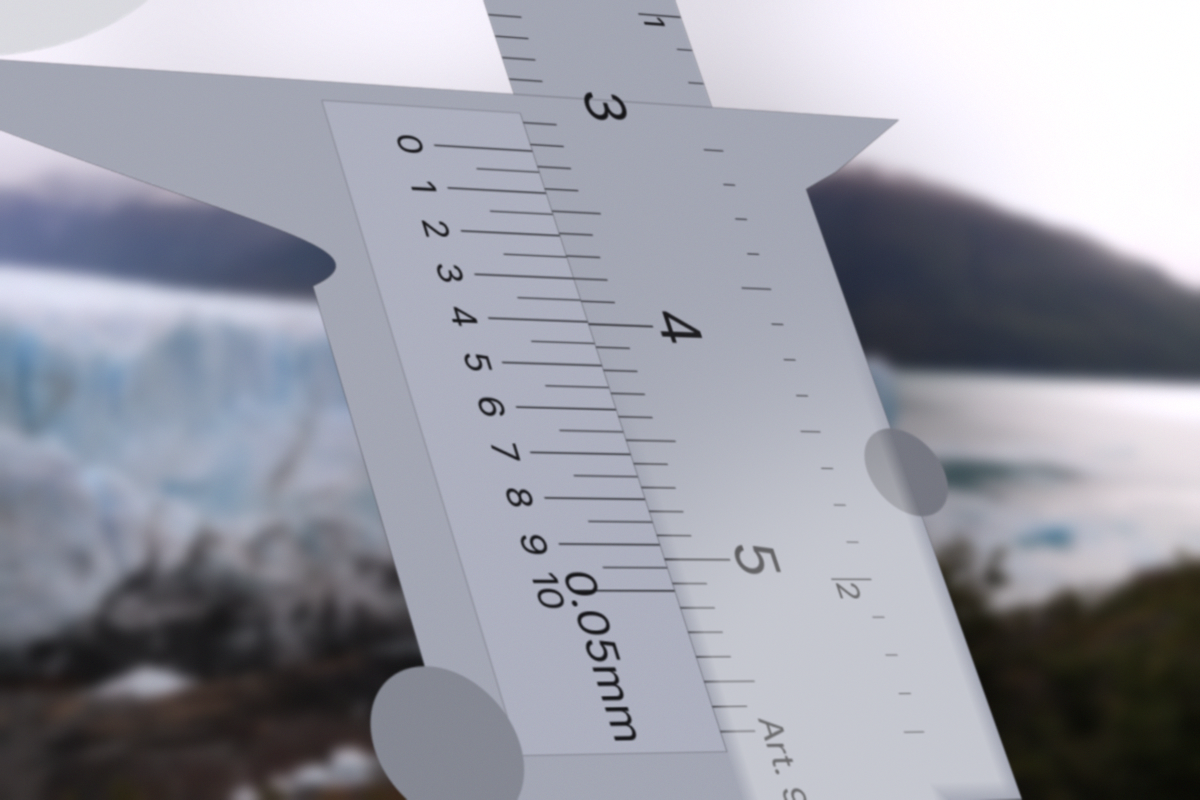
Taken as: 32.3,mm
